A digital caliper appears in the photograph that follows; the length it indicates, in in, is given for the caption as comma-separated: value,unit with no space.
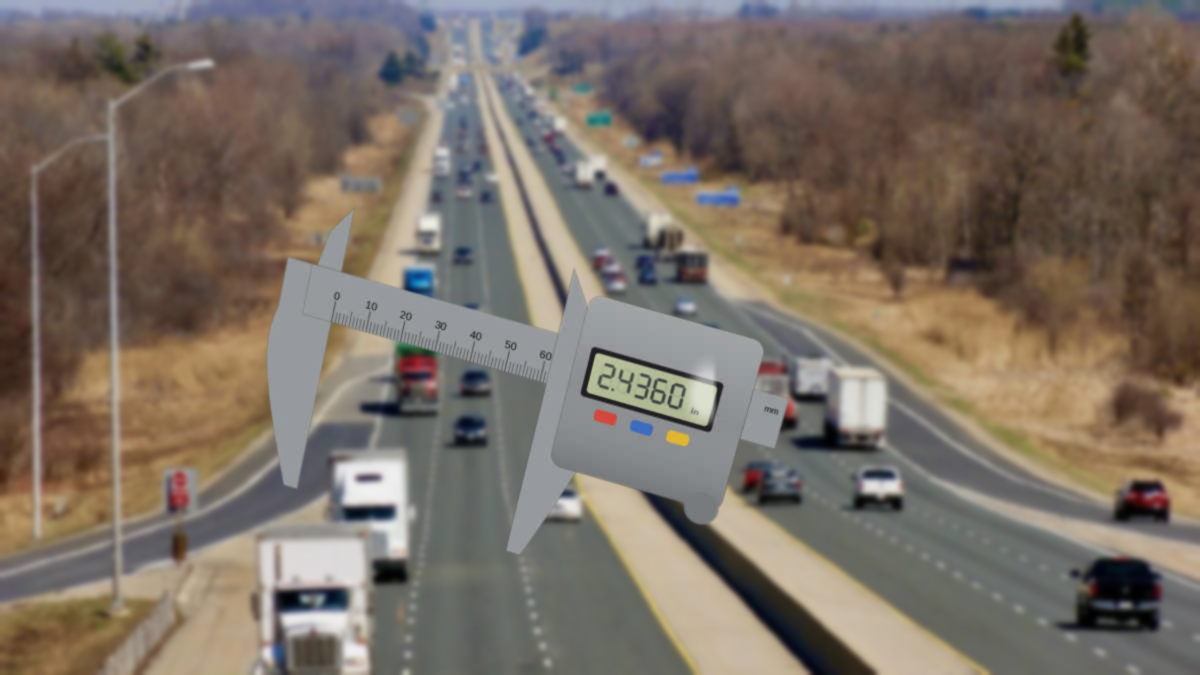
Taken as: 2.4360,in
